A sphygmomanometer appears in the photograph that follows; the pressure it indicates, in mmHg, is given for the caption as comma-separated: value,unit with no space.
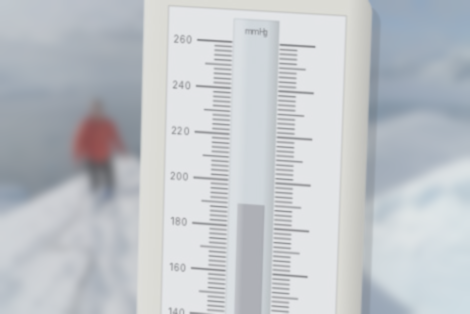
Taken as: 190,mmHg
